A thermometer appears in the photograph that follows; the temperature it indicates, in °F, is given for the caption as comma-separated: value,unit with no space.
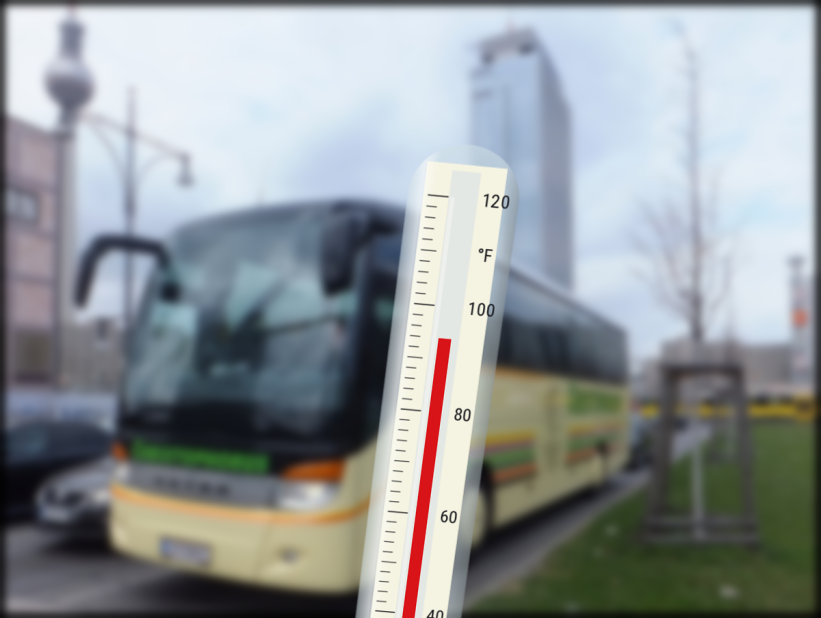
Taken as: 94,°F
